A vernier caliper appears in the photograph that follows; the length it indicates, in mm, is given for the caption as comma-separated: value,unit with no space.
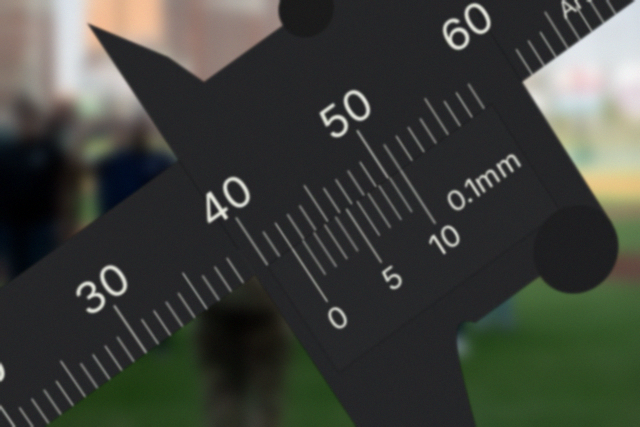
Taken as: 42.0,mm
